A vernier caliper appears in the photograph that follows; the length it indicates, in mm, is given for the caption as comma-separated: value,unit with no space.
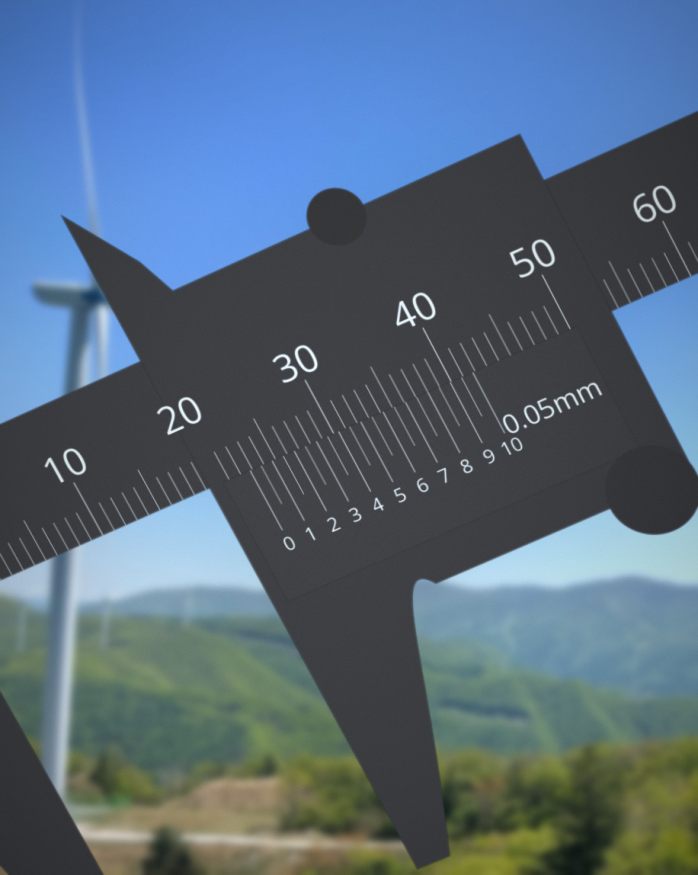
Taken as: 22.8,mm
